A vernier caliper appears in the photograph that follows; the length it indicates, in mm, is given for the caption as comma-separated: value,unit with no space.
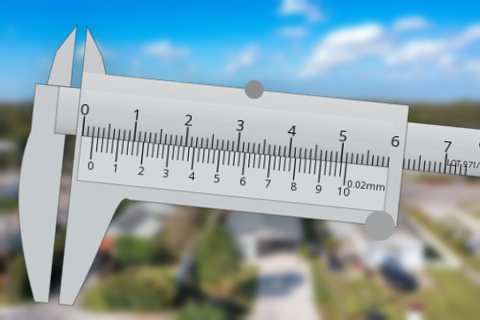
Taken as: 2.0,mm
